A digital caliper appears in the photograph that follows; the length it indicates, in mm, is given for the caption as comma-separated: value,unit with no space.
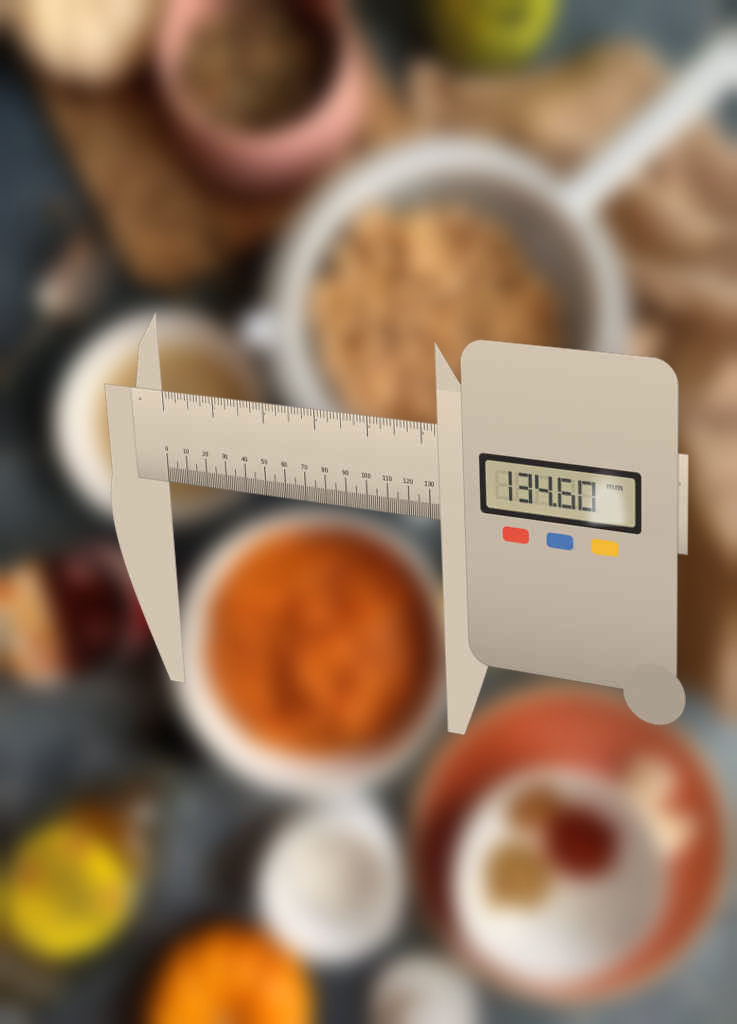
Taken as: 134.60,mm
